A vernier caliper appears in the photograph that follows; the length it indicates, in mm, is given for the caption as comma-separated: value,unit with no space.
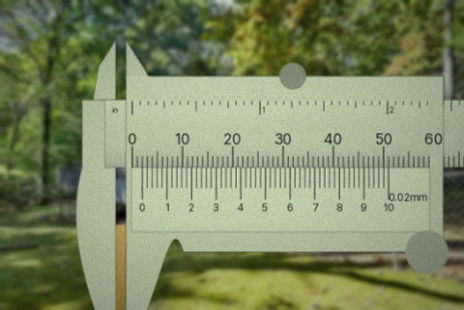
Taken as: 2.0,mm
